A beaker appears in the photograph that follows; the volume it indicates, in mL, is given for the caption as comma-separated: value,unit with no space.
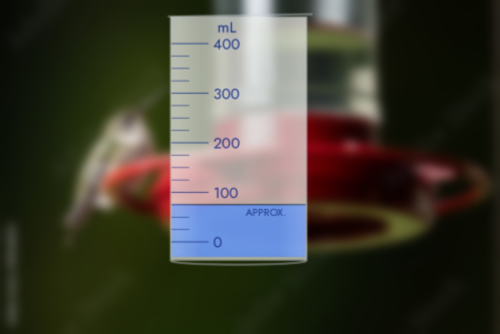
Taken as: 75,mL
